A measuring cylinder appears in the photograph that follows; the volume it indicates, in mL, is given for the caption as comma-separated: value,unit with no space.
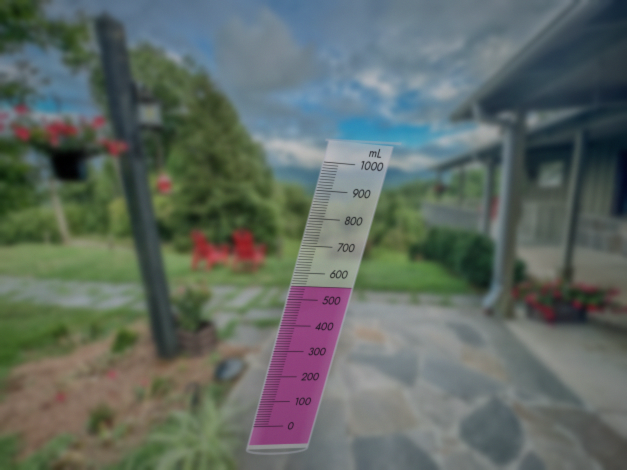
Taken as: 550,mL
